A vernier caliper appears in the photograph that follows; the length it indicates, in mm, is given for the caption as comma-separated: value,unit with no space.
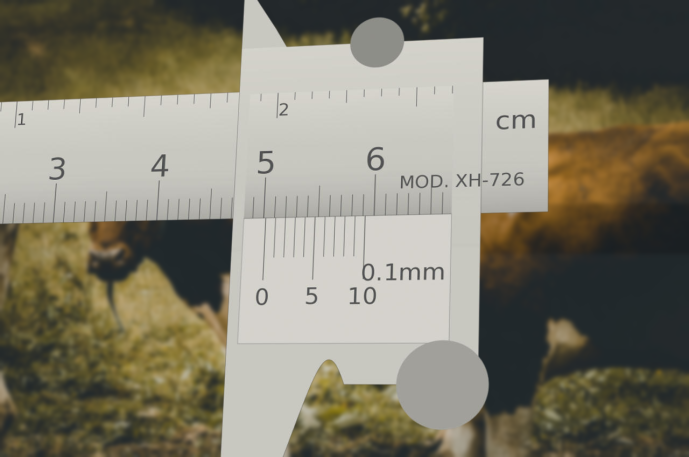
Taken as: 50.2,mm
